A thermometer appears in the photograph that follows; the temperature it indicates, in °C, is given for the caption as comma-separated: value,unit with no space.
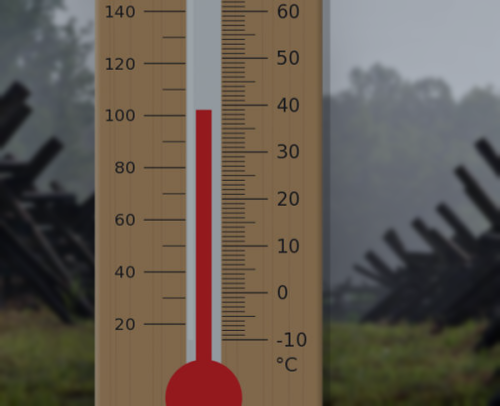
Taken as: 39,°C
